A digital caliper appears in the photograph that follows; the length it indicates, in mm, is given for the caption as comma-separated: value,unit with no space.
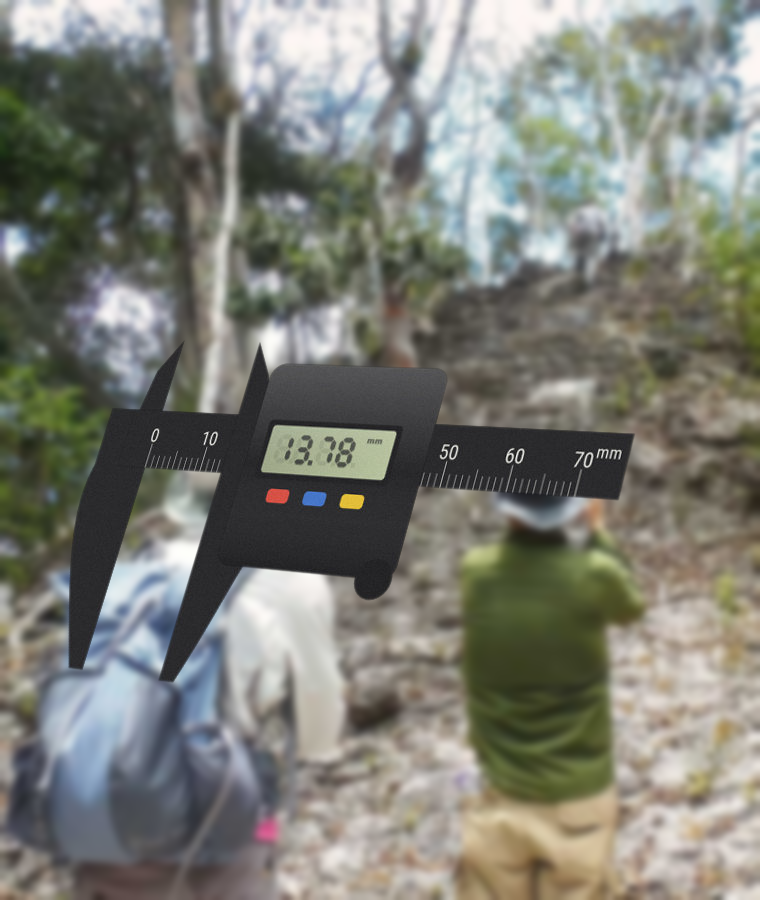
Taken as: 13.78,mm
